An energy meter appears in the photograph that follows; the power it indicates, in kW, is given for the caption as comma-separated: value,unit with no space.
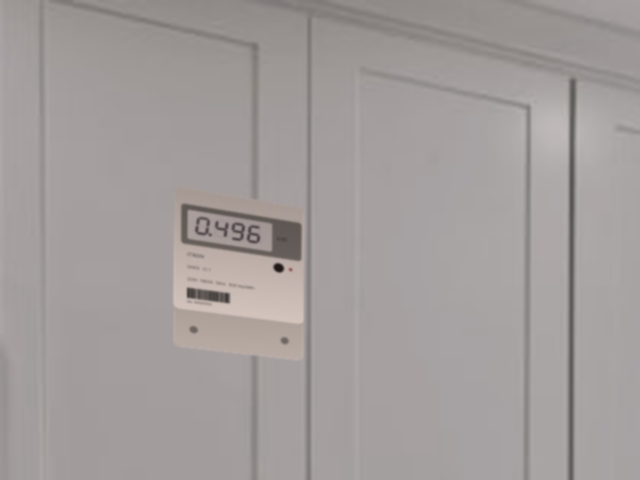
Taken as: 0.496,kW
